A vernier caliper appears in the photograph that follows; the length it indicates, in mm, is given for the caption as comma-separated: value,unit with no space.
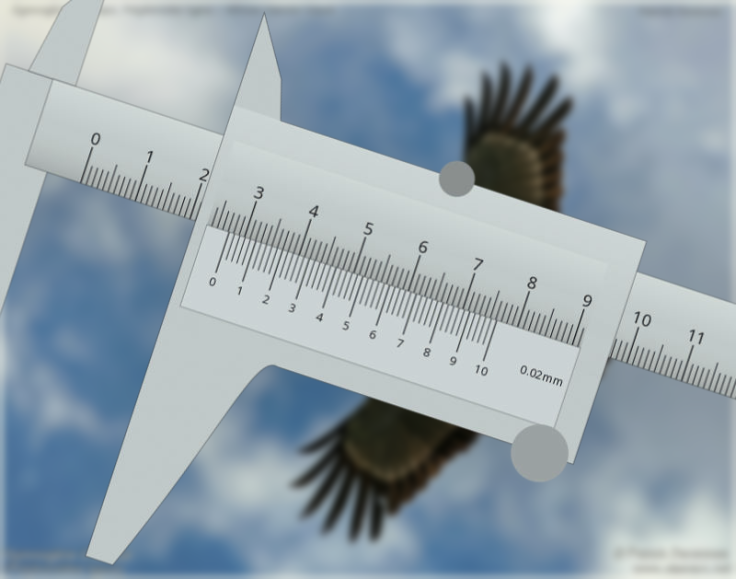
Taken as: 27.2,mm
